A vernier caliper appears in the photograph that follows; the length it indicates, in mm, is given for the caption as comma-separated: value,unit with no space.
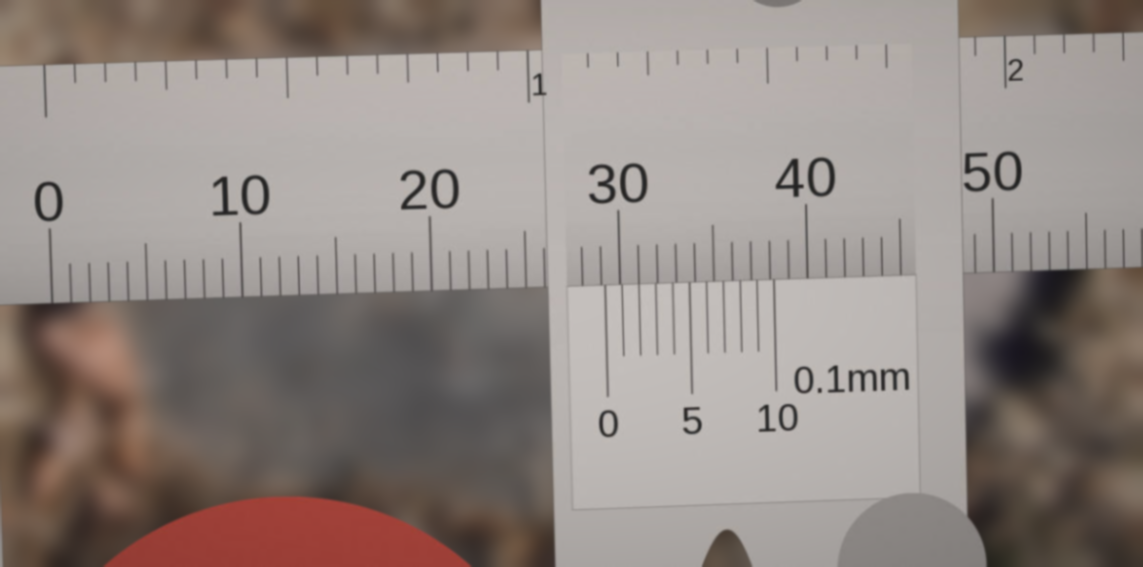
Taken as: 29.2,mm
